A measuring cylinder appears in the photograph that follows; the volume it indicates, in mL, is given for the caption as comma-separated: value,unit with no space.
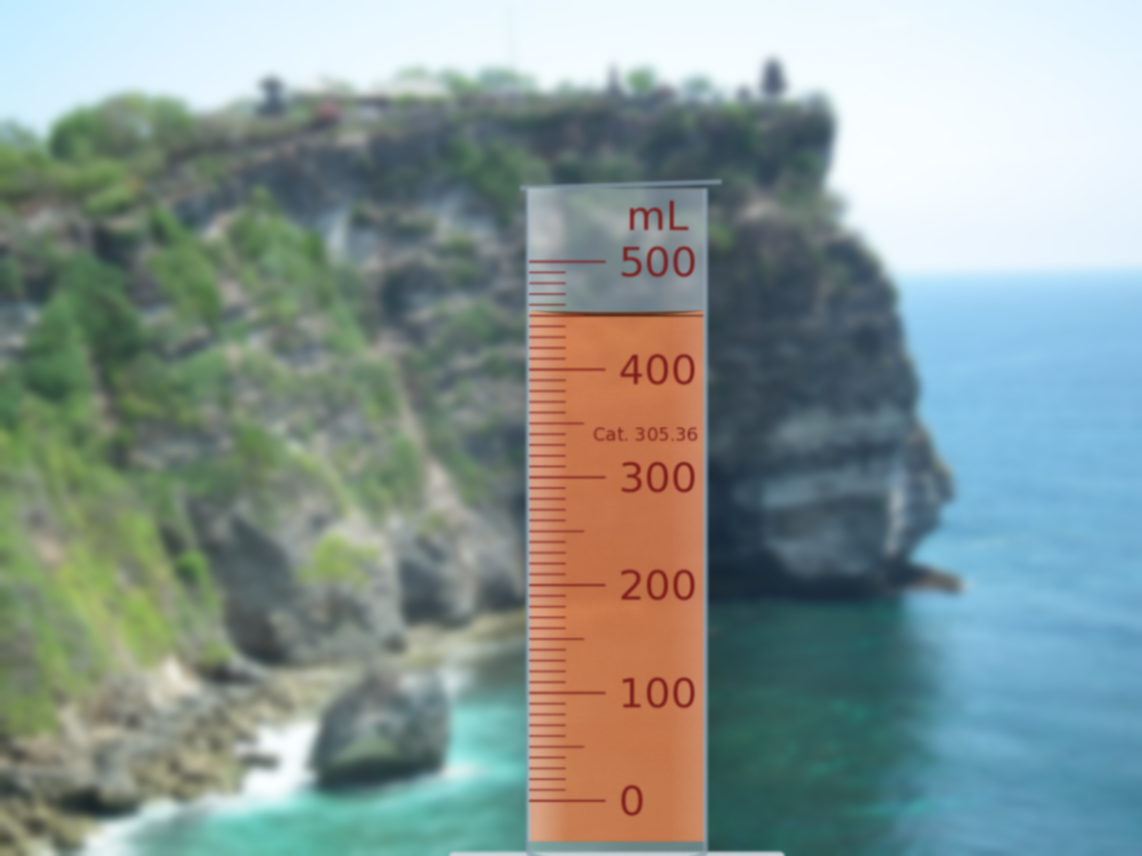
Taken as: 450,mL
